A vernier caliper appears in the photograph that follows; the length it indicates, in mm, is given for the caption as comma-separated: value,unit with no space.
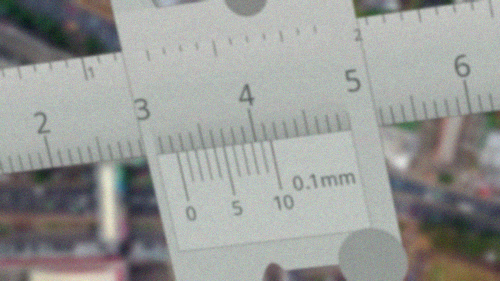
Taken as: 32.4,mm
